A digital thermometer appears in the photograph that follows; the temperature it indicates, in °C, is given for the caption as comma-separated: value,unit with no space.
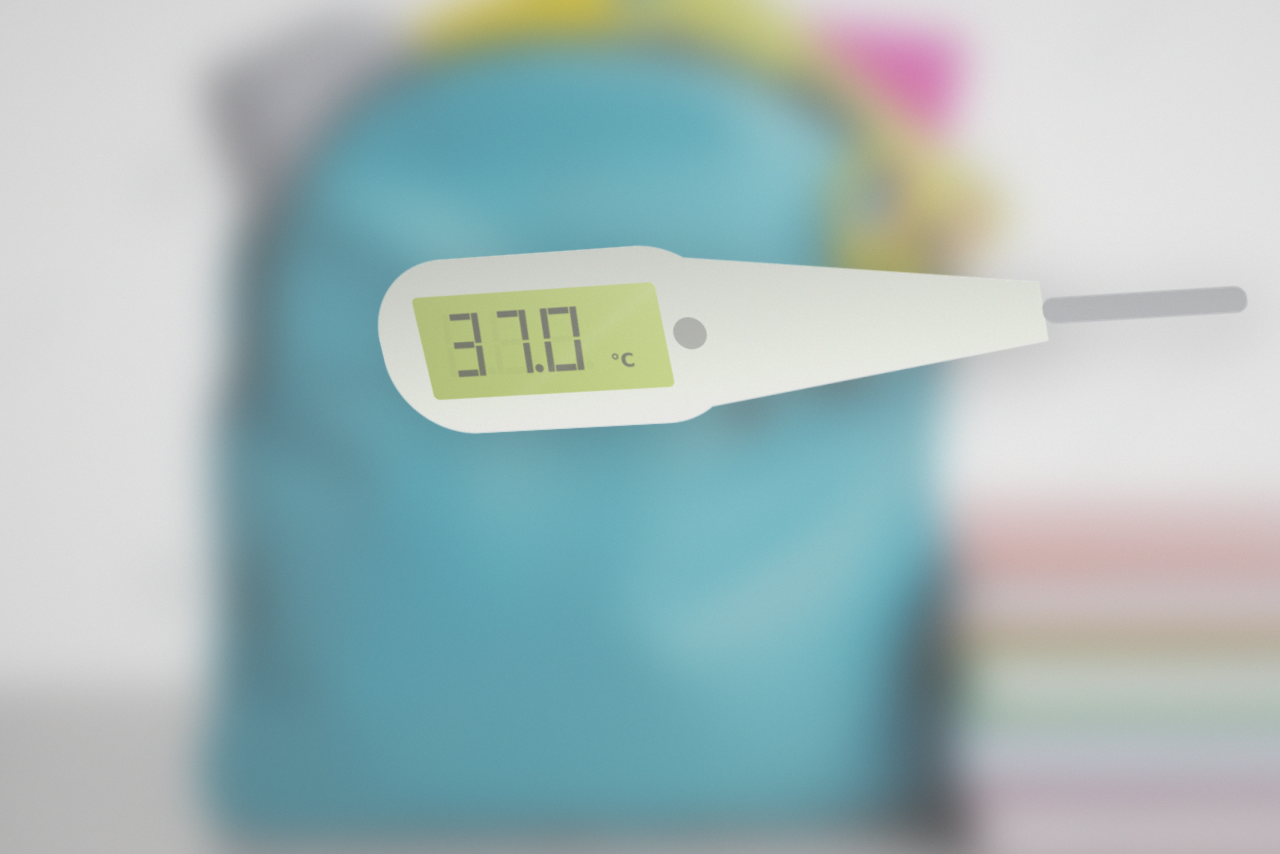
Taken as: 37.0,°C
